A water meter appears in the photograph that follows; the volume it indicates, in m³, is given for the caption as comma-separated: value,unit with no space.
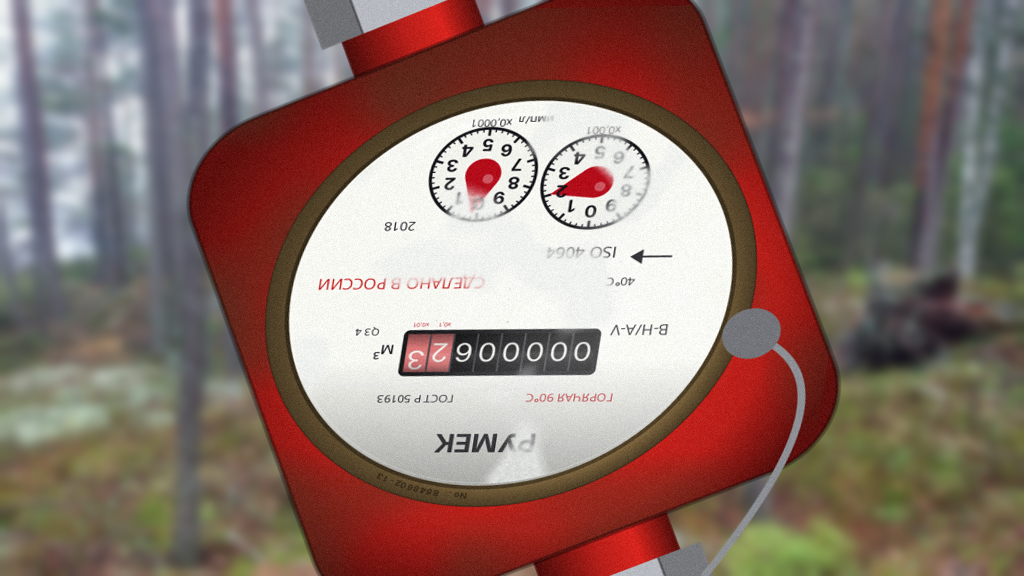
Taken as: 6.2320,m³
